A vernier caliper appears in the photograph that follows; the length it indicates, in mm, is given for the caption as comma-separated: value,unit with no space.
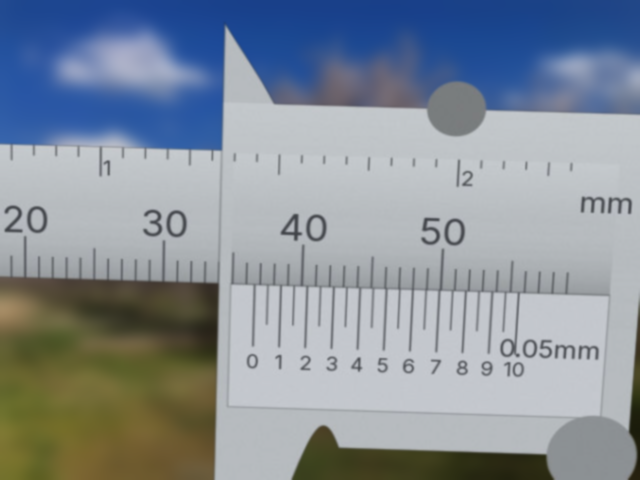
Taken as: 36.6,mm
